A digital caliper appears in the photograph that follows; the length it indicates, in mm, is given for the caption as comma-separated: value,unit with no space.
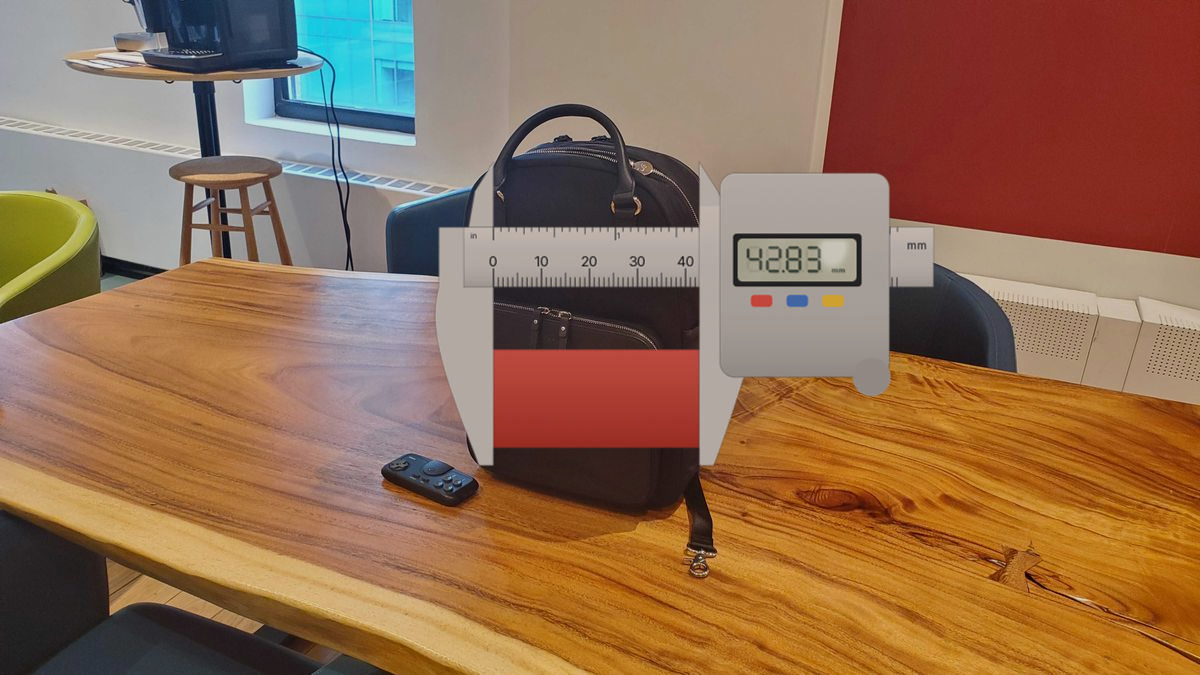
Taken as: 42.83,mm
